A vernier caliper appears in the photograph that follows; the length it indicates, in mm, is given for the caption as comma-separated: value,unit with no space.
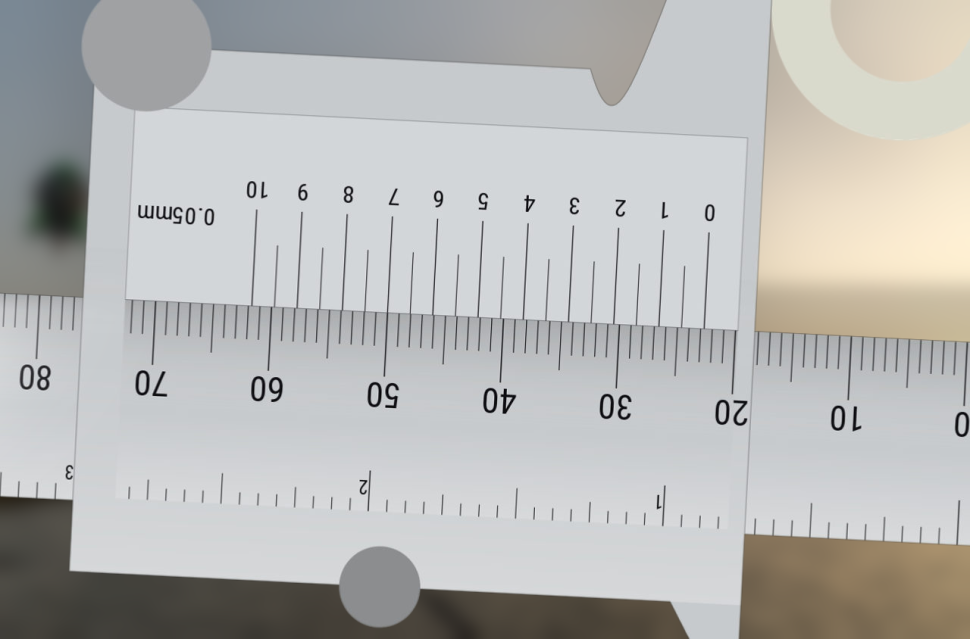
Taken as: 22.7,mm
